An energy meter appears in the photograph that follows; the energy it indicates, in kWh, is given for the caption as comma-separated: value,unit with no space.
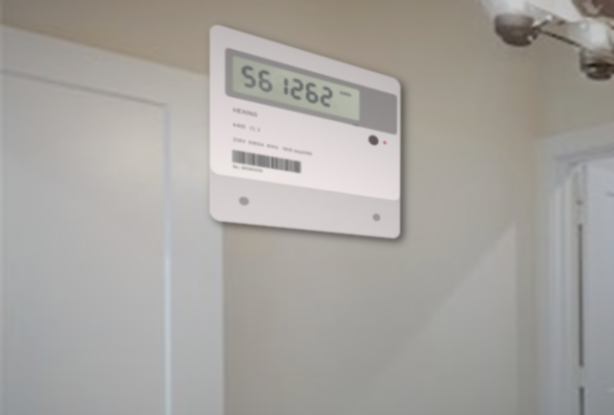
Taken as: 561262,kWh
